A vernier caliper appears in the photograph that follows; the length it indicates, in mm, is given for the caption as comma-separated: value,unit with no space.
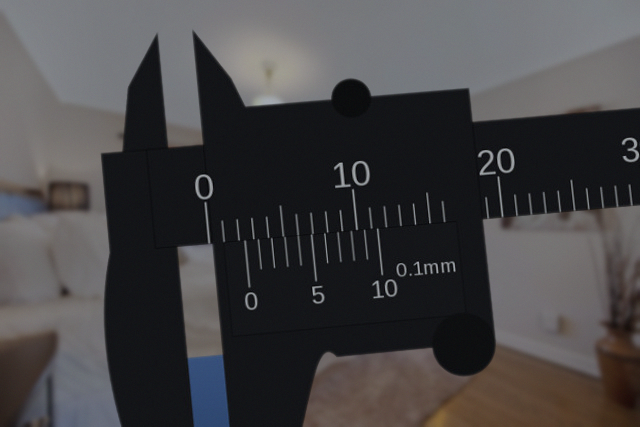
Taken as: 2.4,mm
